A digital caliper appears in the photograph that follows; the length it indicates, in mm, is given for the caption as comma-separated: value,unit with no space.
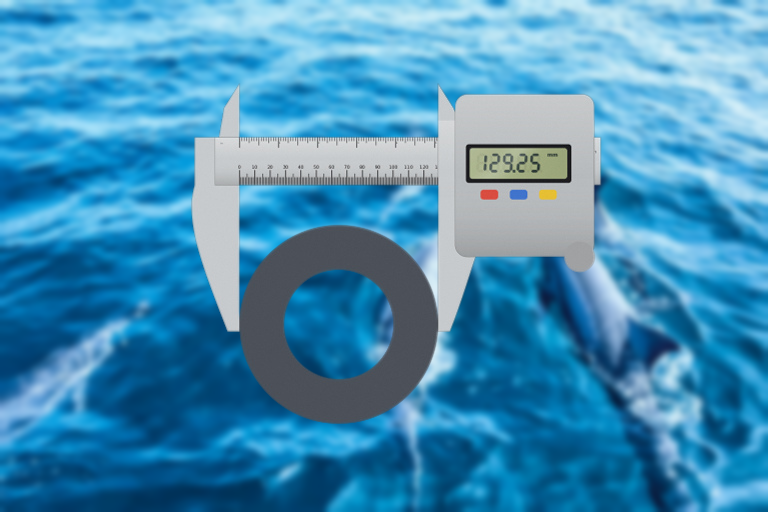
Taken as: 129.25,mm
